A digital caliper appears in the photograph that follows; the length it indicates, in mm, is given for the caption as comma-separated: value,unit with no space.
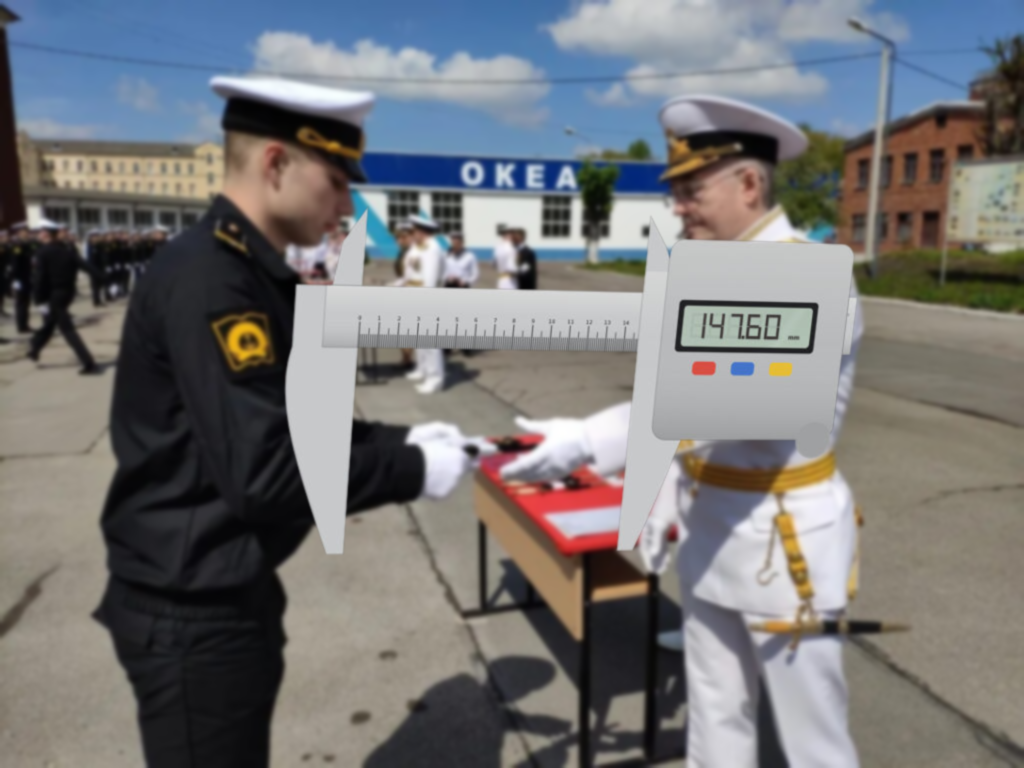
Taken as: 147.60,mm
